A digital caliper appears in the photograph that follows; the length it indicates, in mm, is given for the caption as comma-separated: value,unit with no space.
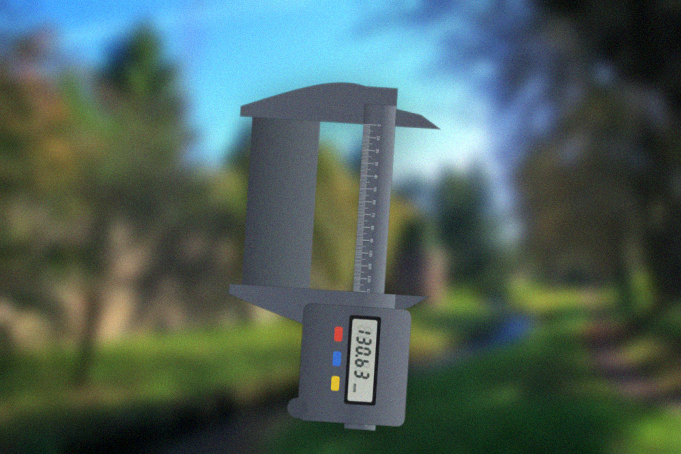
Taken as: 130.63,mm
